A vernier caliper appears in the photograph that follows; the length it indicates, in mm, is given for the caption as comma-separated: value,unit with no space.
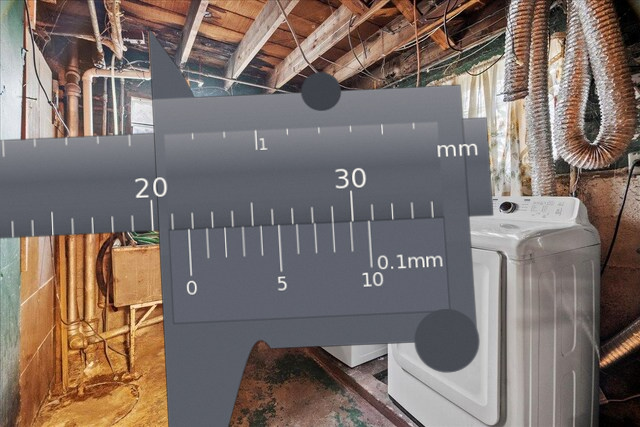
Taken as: 21.8,mm
